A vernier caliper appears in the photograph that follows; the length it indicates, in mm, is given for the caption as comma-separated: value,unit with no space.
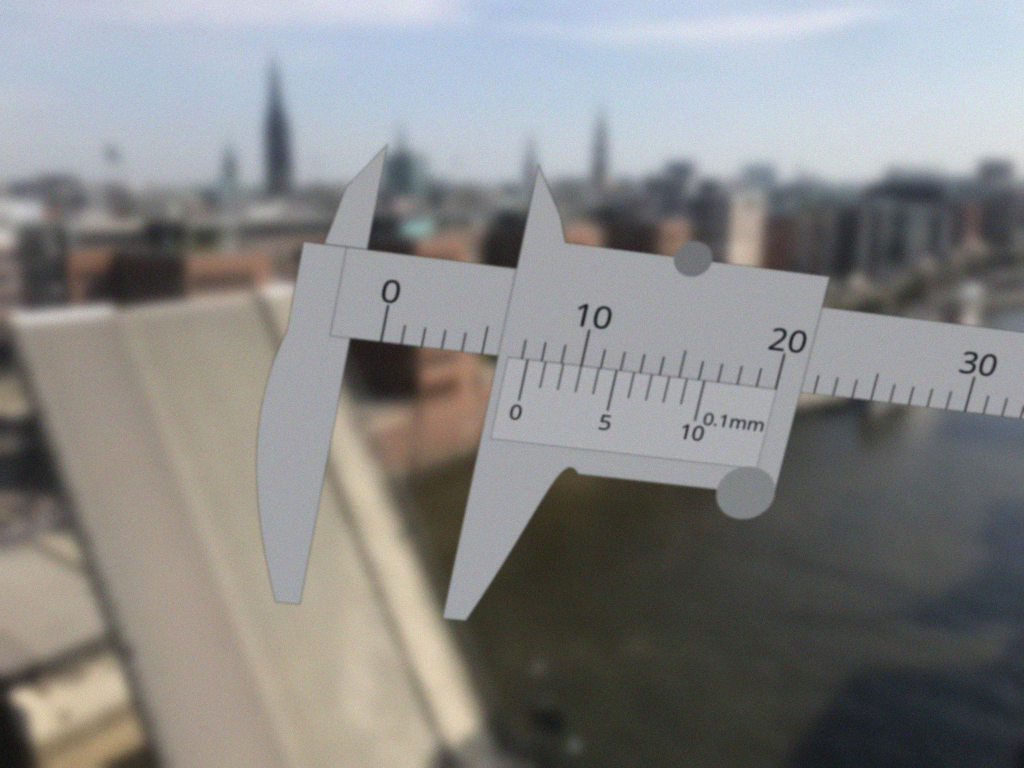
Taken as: 7.3,mm
